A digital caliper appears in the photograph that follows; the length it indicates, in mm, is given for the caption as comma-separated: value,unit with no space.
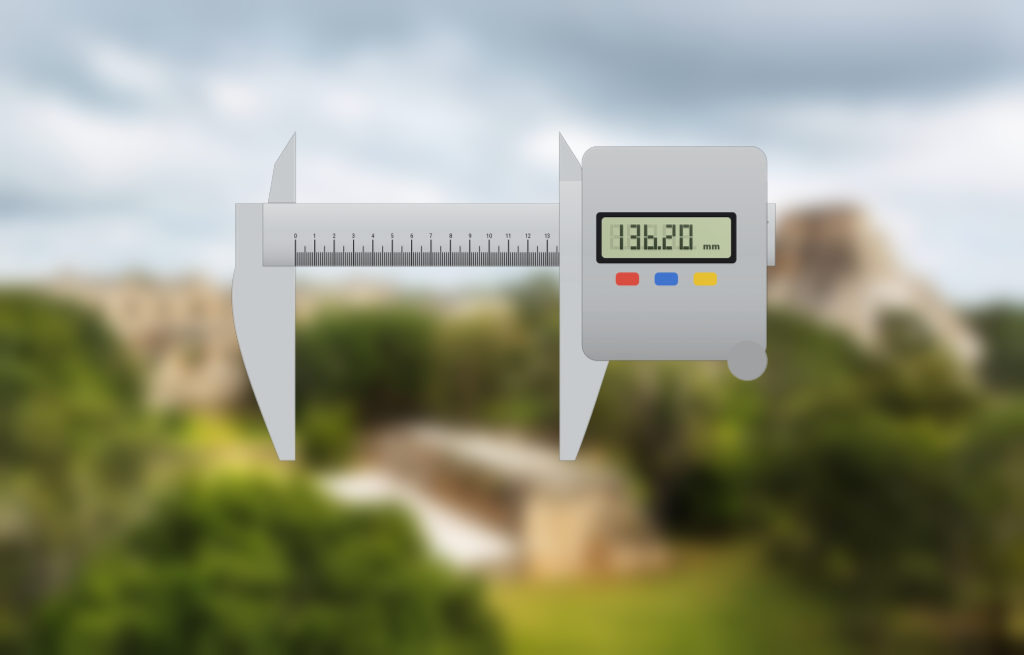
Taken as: 136.20,mm
